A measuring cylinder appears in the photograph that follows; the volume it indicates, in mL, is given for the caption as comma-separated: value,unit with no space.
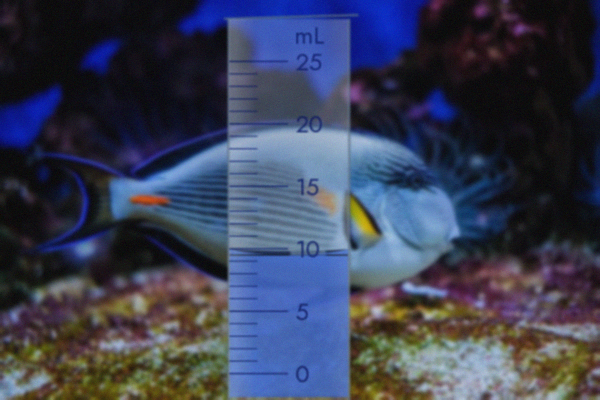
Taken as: 9.5,mL
